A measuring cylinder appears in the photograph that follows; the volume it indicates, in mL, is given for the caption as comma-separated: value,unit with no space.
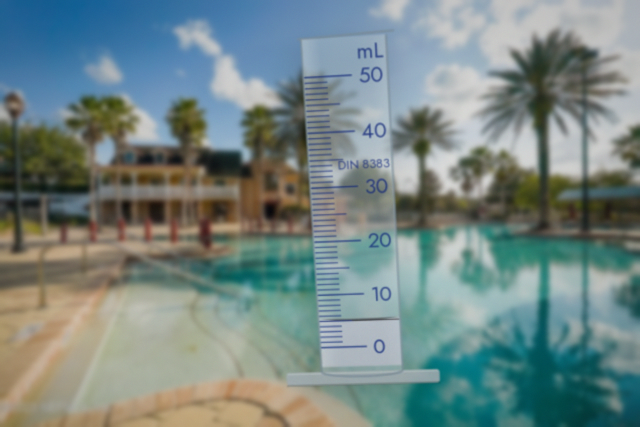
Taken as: 5,mL
